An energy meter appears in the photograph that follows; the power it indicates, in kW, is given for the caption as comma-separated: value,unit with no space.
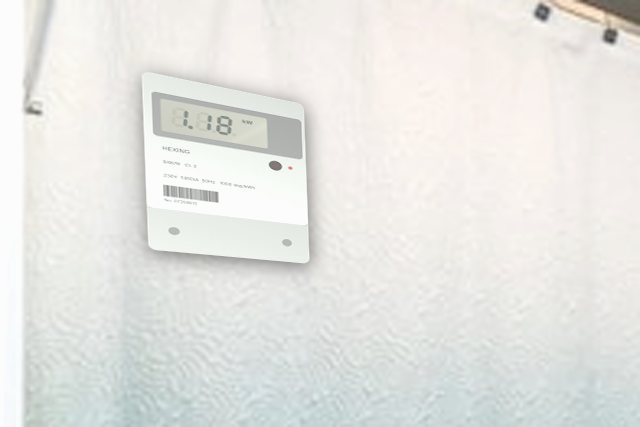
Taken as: 1.18,kW
